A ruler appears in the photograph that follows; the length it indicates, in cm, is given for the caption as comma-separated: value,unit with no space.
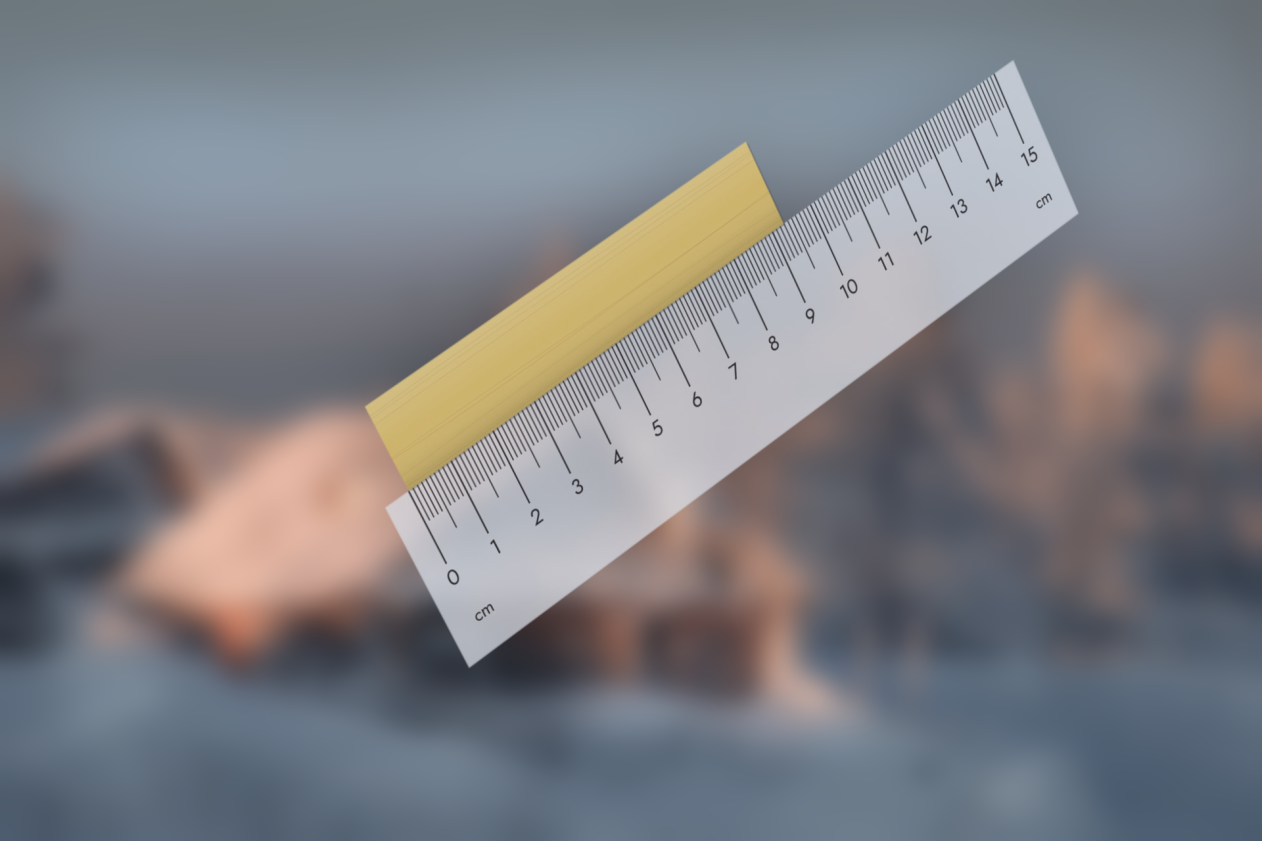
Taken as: 9.3,cm
